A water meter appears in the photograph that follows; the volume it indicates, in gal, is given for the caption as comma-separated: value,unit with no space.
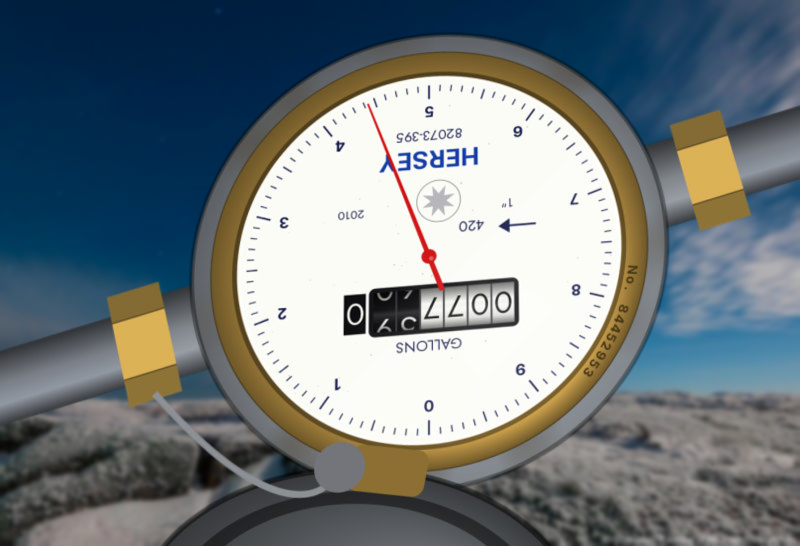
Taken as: 77594.4,gal
